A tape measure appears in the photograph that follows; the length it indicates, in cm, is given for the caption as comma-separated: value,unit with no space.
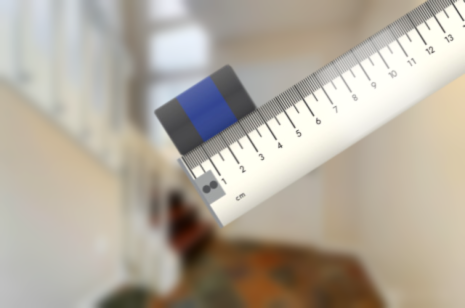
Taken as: 4,cm
